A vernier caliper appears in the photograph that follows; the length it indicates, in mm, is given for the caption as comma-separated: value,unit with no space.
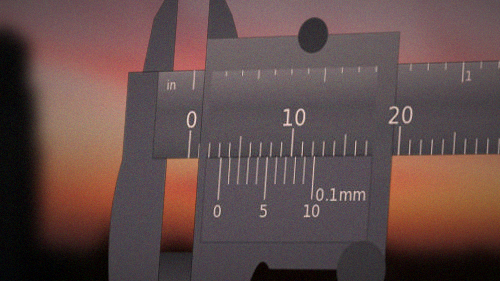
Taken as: 3.2,mm
